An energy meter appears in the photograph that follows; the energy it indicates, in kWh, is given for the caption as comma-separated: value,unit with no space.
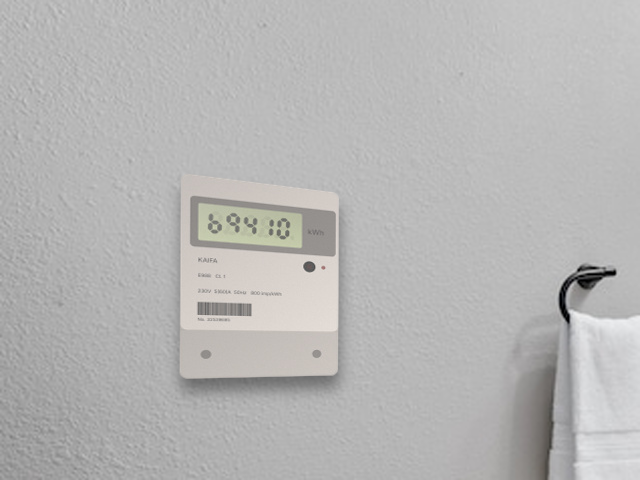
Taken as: 69410,kWh
